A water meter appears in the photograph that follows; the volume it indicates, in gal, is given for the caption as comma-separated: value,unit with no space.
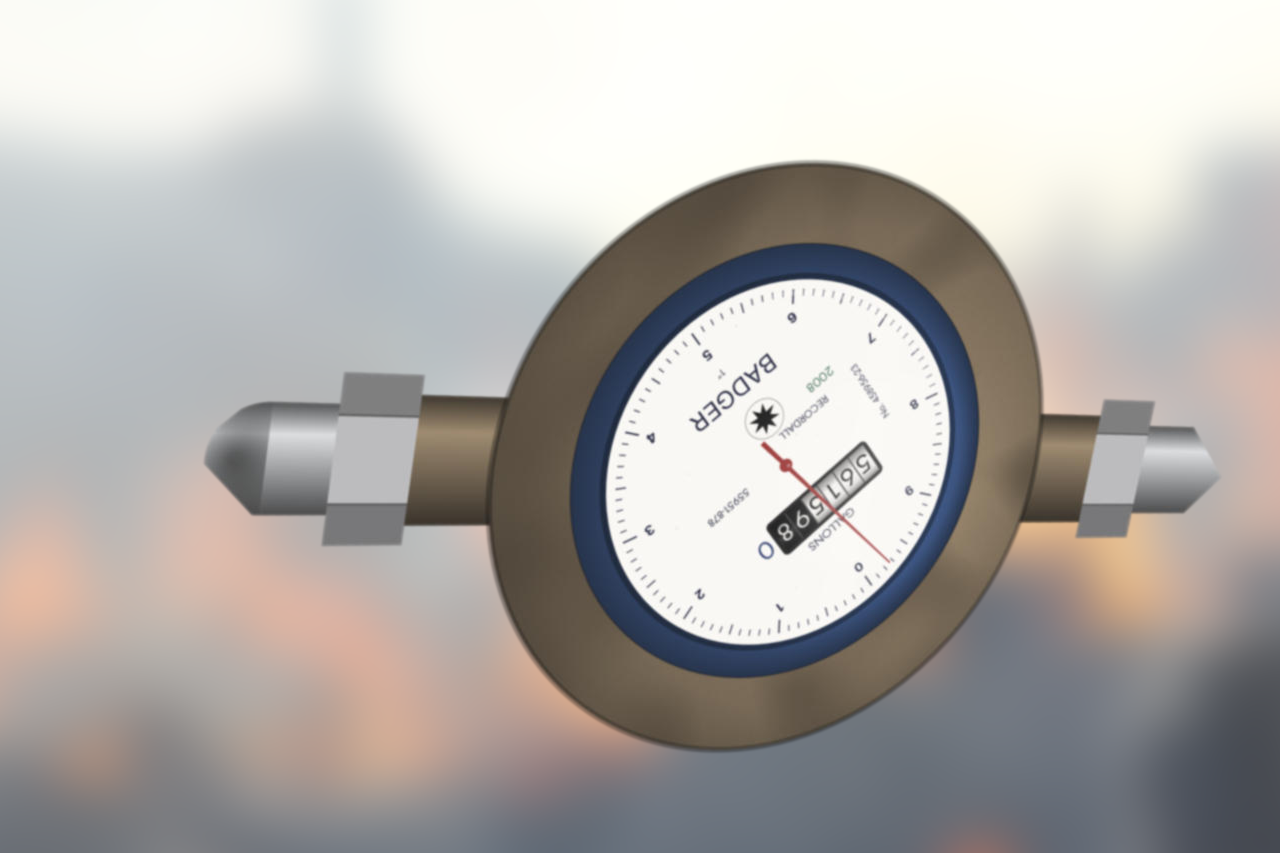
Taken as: 5615979.7,gal
